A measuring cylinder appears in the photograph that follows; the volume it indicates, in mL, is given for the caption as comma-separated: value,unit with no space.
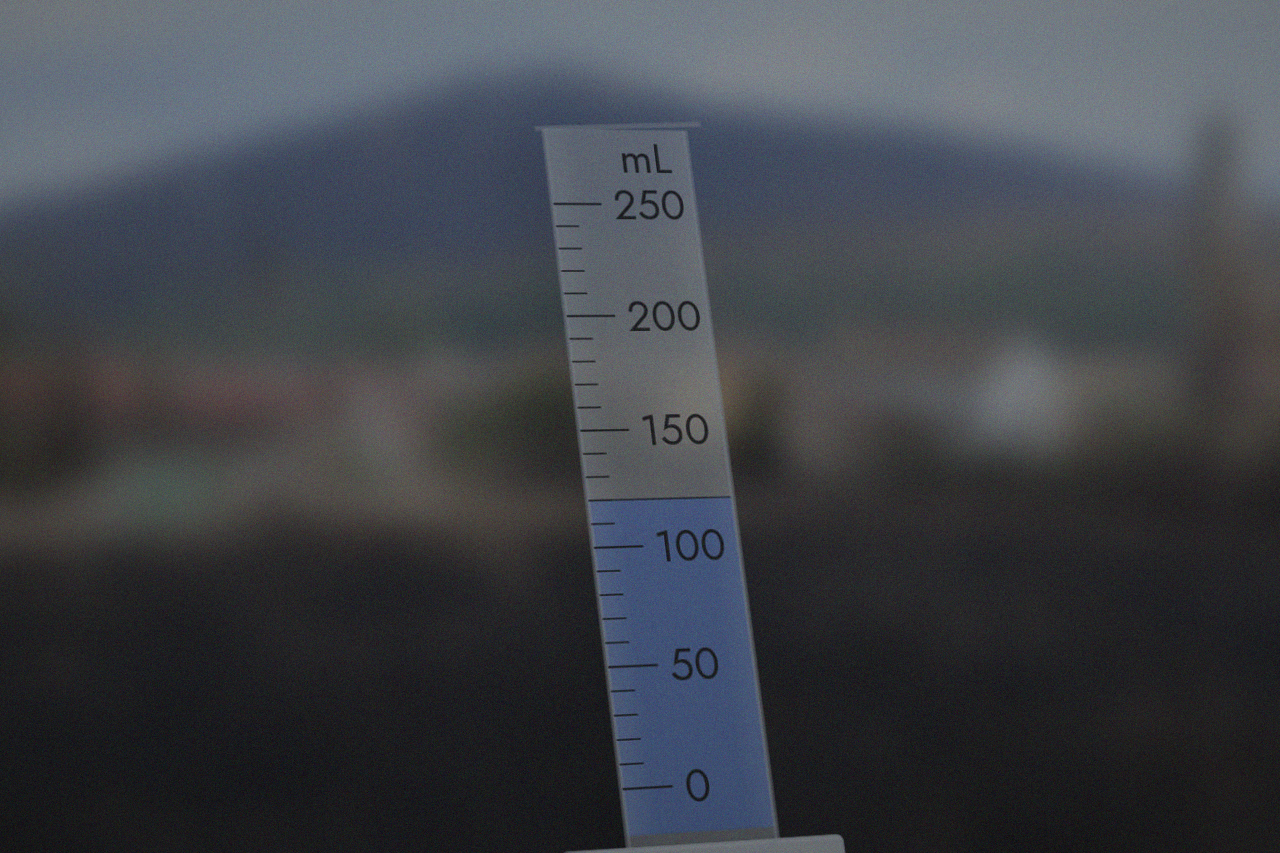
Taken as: 120,mL
